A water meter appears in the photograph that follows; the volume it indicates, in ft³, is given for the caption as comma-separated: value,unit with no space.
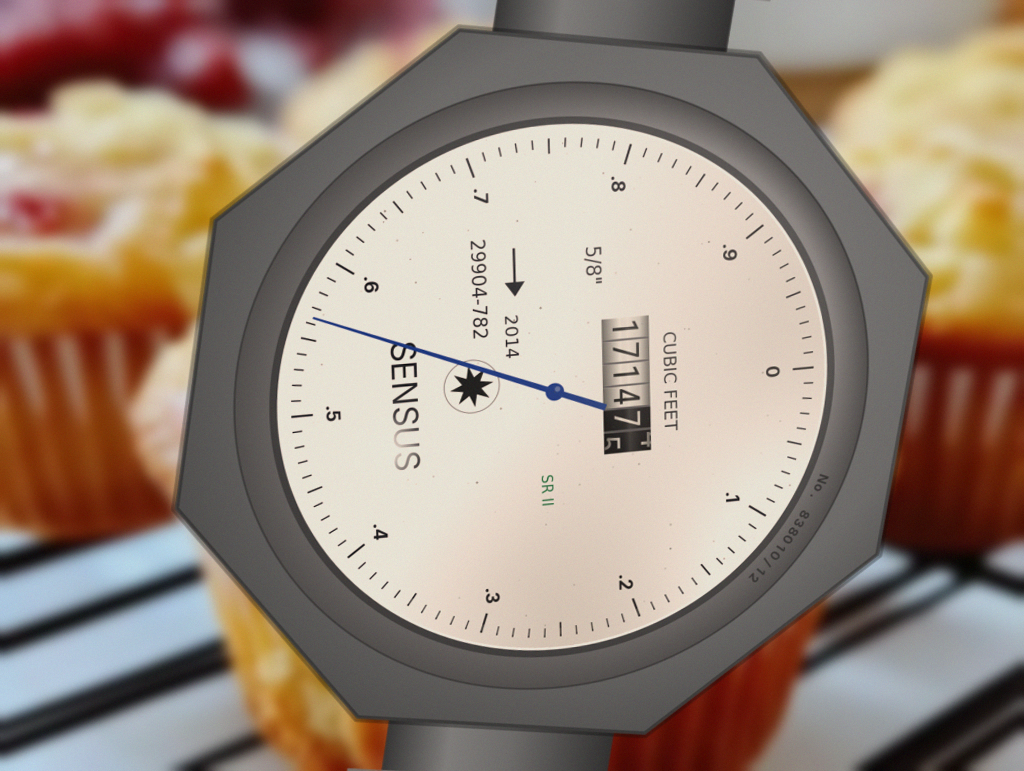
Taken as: 171474.56,ft³
